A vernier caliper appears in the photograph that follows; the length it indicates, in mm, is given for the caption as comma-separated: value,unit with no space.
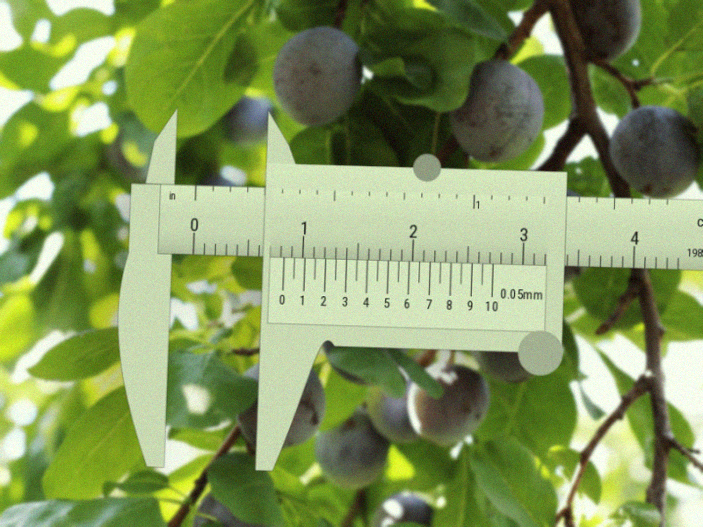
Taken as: 8.3,mm
